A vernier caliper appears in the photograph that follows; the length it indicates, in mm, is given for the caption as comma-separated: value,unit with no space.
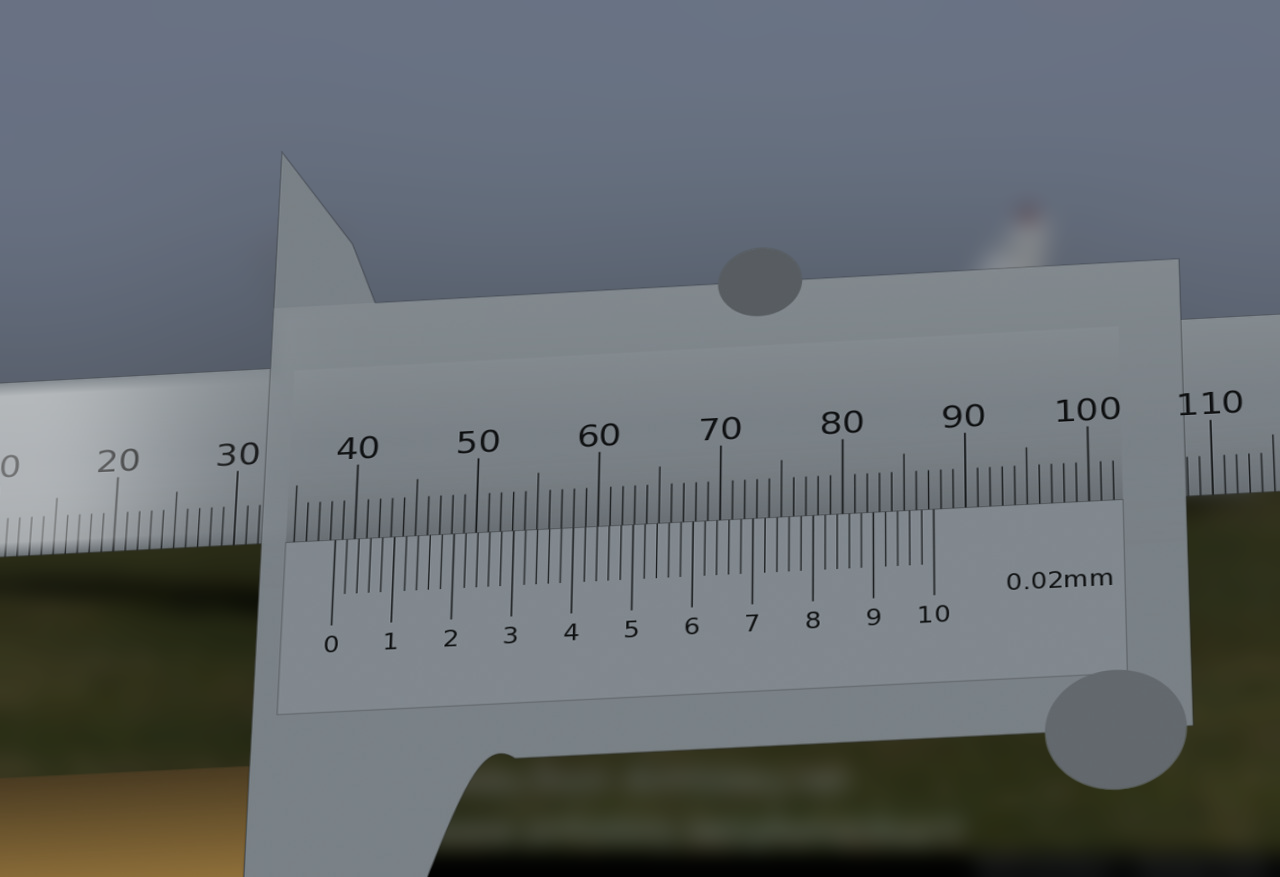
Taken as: 38.4,mm
